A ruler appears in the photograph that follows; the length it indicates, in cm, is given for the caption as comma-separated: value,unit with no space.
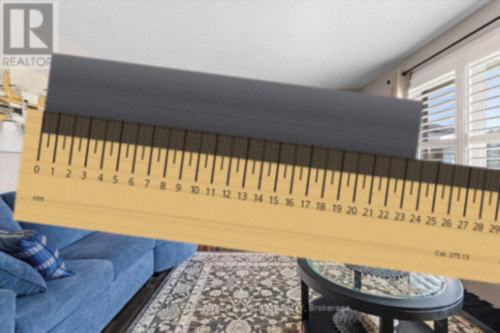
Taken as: 23.5,cm
